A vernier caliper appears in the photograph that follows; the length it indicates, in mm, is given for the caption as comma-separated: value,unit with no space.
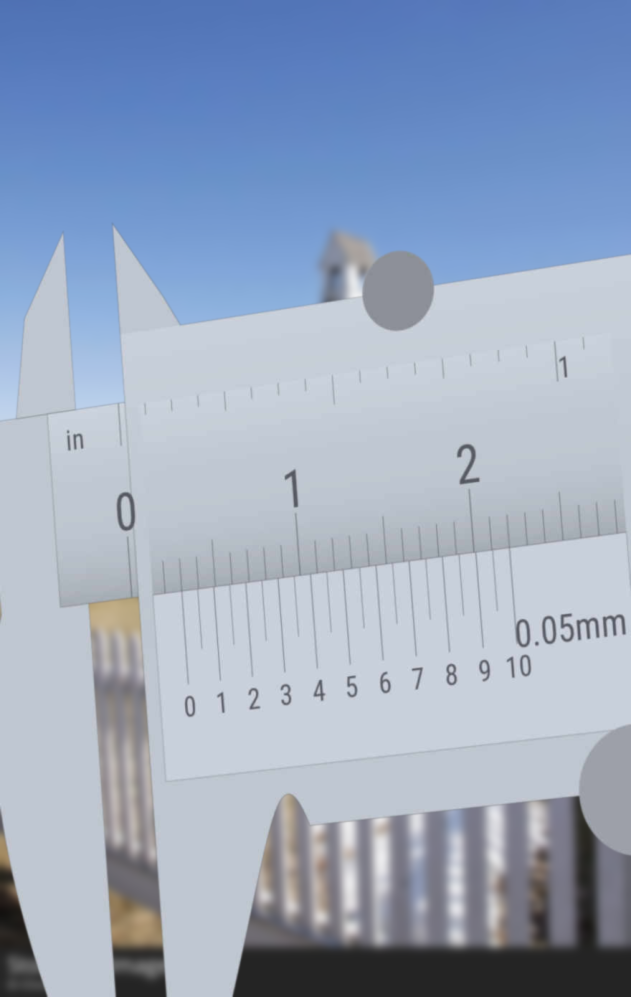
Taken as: 3.0,mm
